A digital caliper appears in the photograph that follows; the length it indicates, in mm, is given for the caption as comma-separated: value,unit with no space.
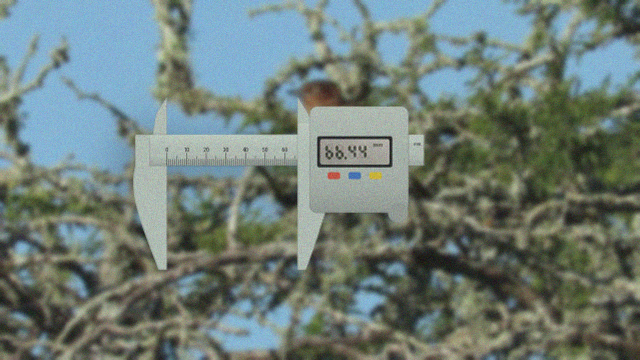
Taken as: 66.44,mm
